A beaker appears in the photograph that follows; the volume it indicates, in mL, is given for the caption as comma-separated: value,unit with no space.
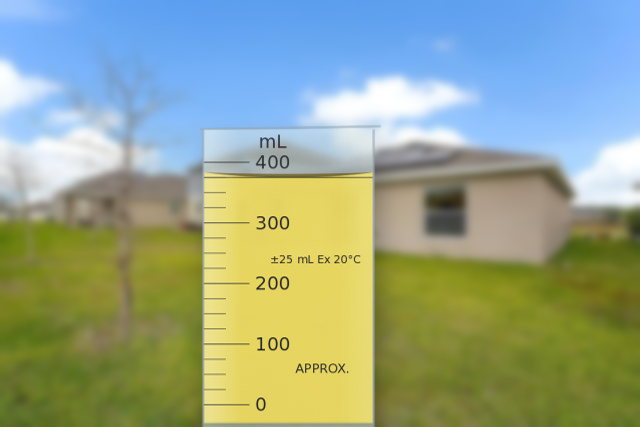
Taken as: 375,mL
